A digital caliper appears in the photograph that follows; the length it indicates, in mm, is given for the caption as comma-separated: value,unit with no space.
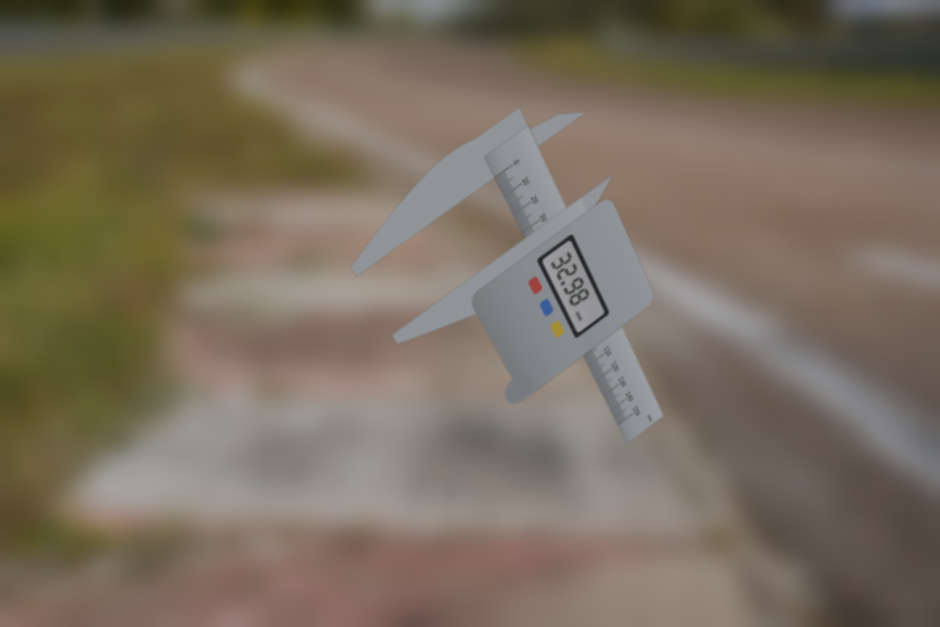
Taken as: 32.98,mm
